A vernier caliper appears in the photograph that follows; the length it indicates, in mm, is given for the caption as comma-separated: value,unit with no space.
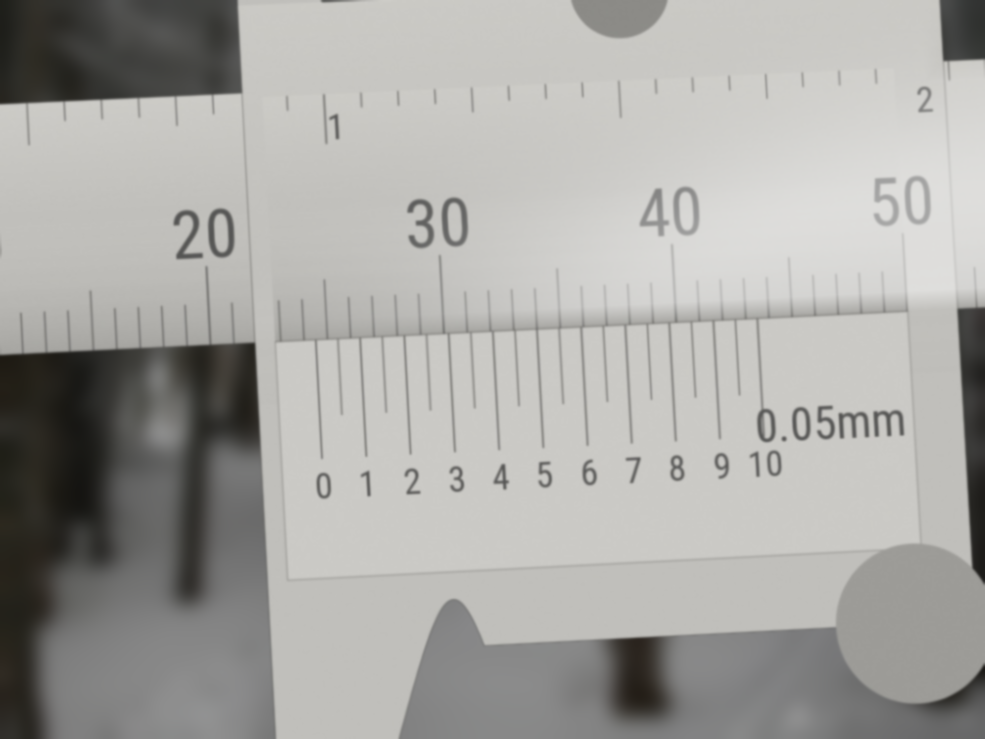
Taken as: 24.5,mm
